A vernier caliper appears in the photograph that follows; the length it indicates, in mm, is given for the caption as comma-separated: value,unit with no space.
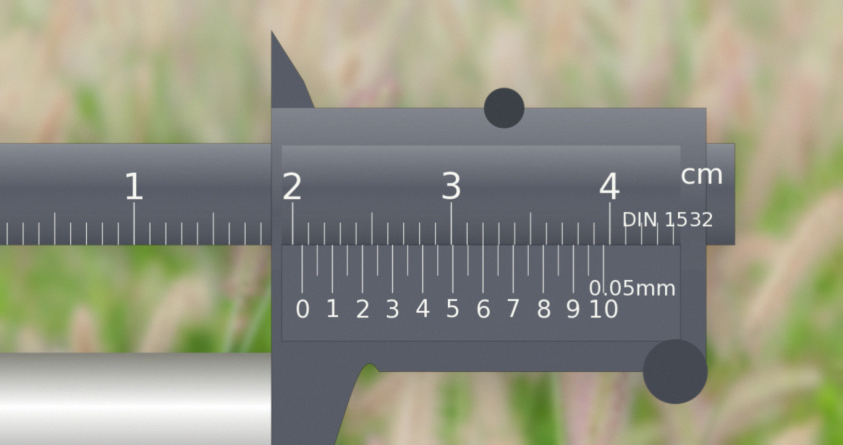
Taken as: 20.6,mm
